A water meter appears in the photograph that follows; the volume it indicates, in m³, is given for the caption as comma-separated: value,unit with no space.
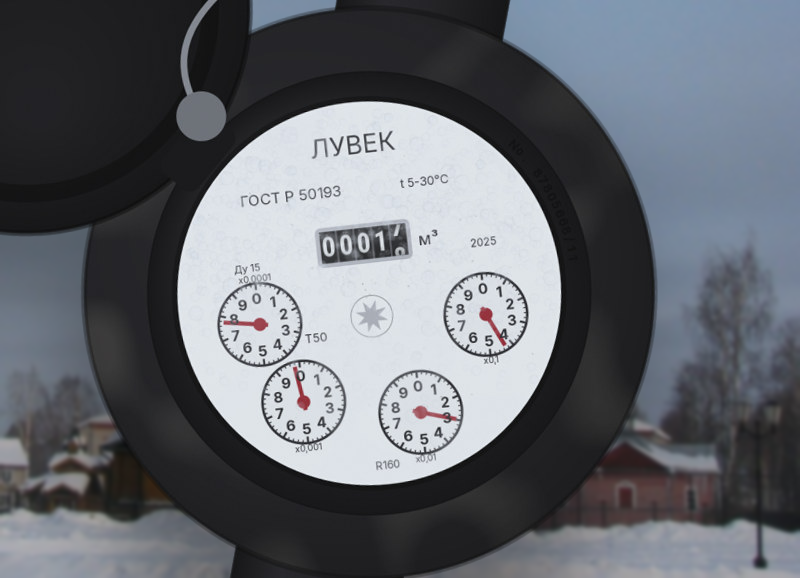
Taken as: 17.4297,m³
